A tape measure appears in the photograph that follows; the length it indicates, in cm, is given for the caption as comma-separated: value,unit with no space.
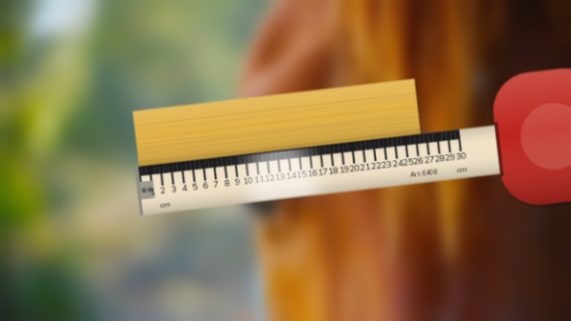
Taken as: 26.5,cm
